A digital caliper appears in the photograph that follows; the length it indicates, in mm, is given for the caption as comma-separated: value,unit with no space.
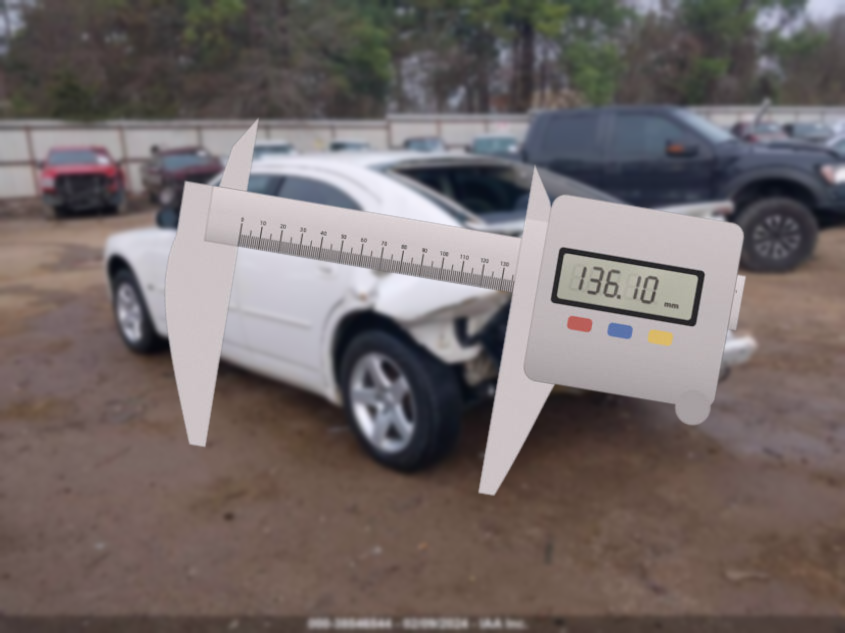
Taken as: 136.10,mm
